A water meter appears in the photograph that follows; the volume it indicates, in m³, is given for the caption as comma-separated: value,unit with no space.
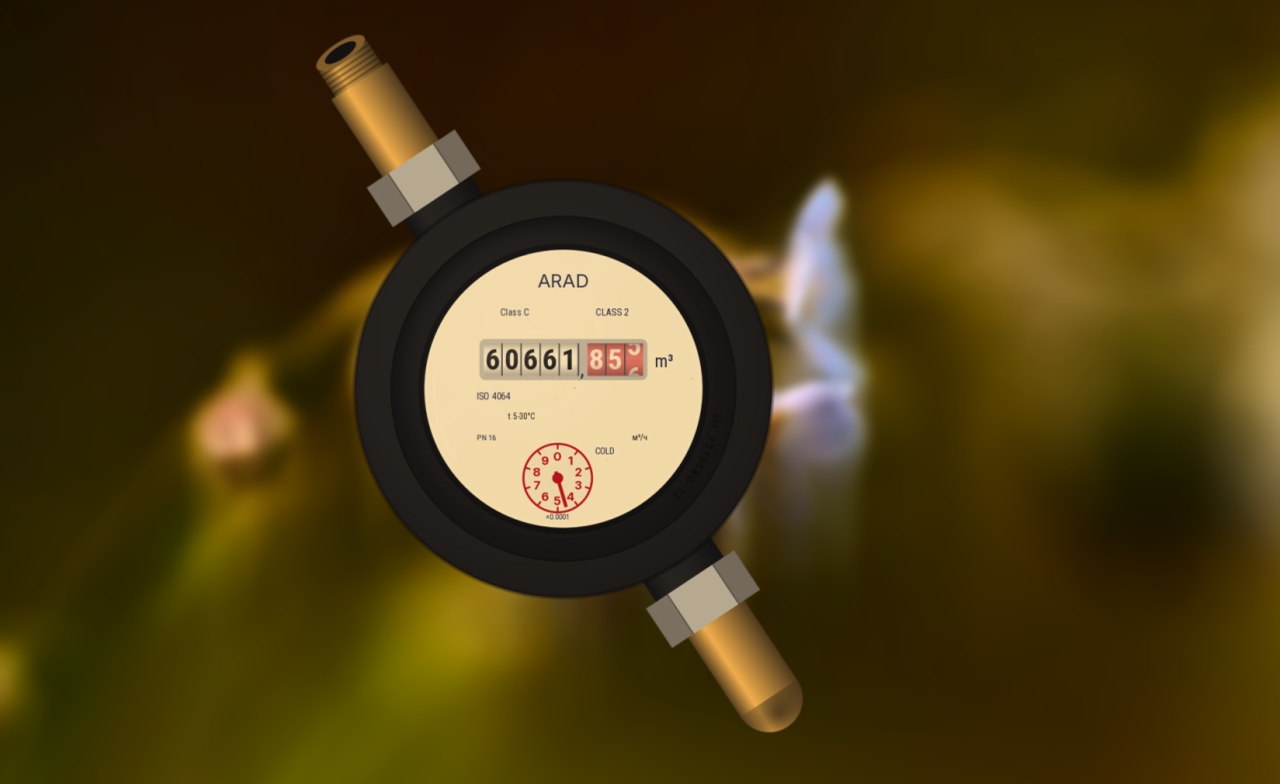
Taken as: 60661.8554,m³
